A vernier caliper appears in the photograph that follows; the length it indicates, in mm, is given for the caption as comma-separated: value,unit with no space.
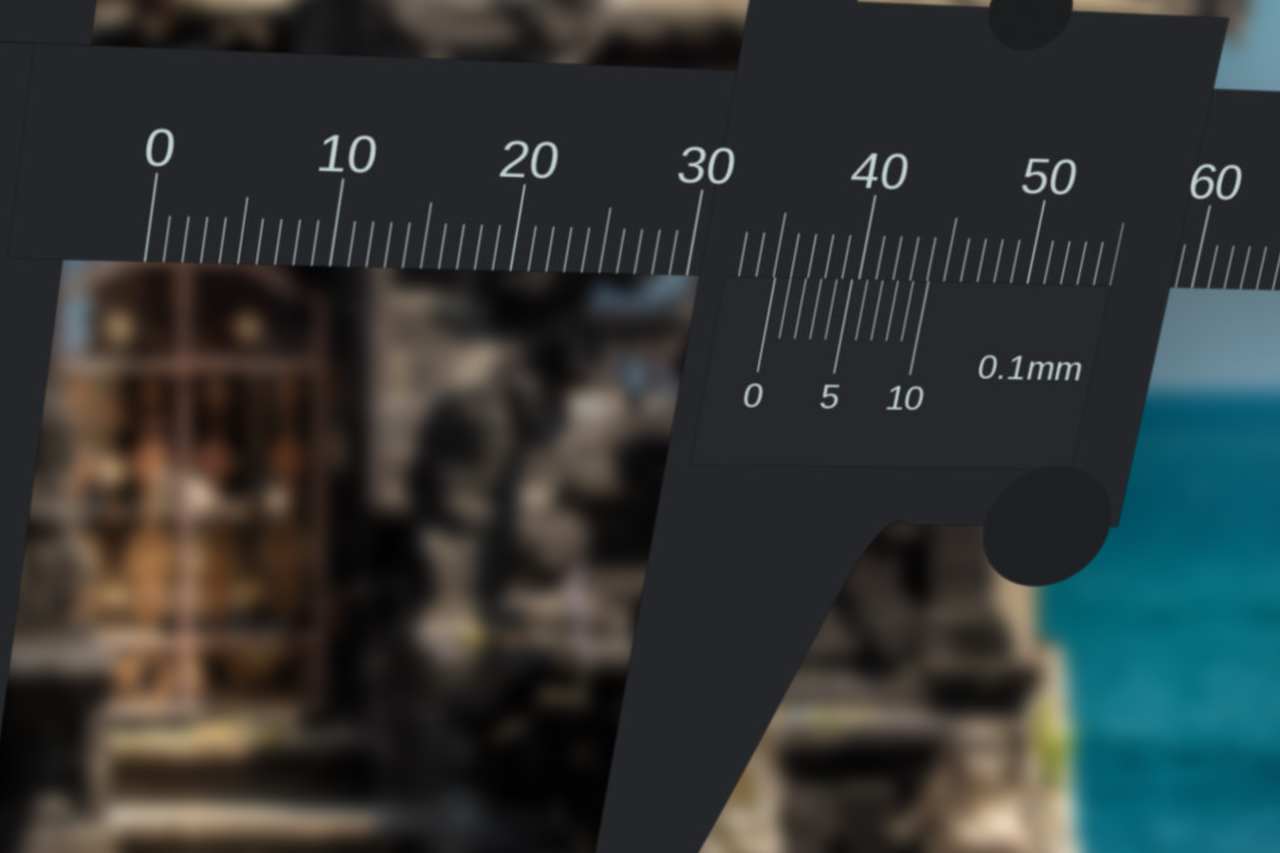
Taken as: 35.1,mm
